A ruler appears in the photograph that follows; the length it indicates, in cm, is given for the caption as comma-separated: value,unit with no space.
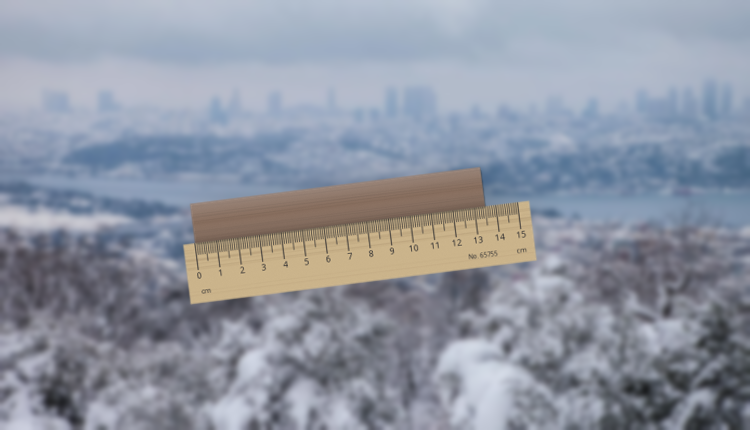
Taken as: 13.5,cm
